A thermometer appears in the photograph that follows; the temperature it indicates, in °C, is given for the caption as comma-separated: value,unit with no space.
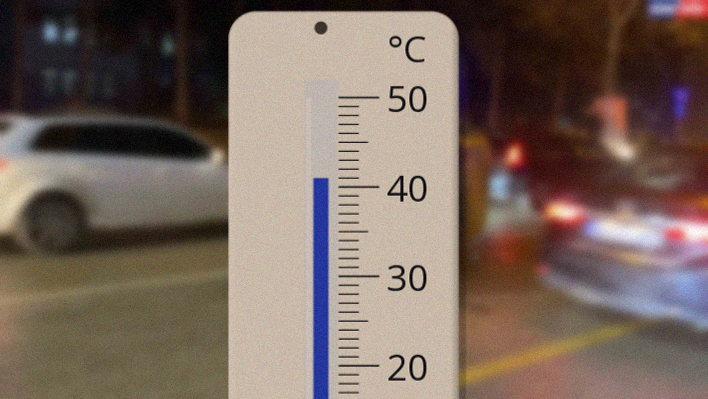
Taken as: 41,°C
